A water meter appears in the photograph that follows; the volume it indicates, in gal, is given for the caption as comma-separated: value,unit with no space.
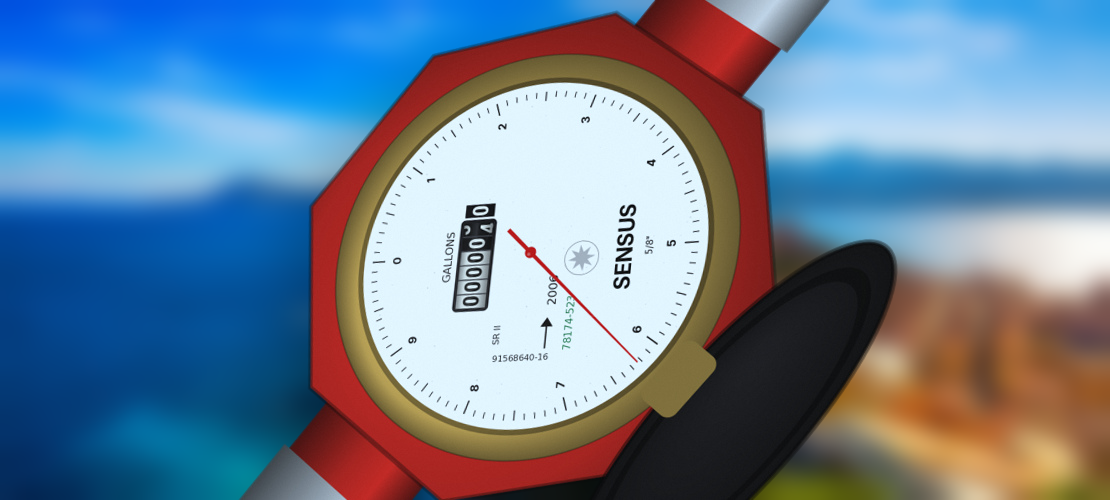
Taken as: 36.2,gal
